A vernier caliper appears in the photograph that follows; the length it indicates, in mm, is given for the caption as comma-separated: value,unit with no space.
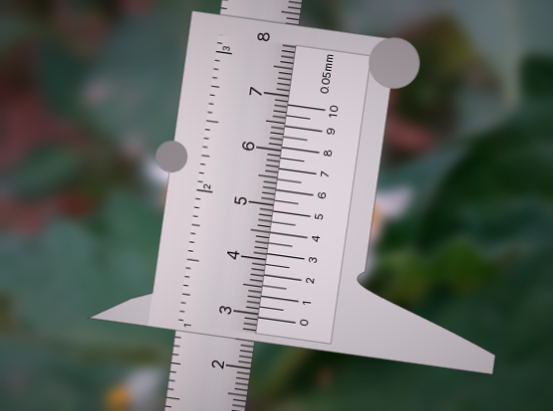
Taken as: 29.4,mm
